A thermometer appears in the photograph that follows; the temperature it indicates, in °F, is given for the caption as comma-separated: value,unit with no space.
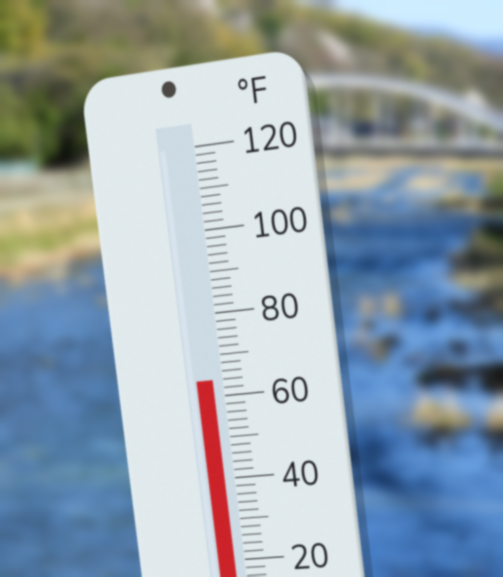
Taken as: 64,°F
